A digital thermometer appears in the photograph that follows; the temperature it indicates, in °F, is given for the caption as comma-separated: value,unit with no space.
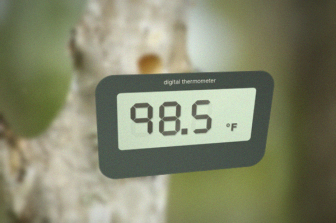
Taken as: 98.5,°F
